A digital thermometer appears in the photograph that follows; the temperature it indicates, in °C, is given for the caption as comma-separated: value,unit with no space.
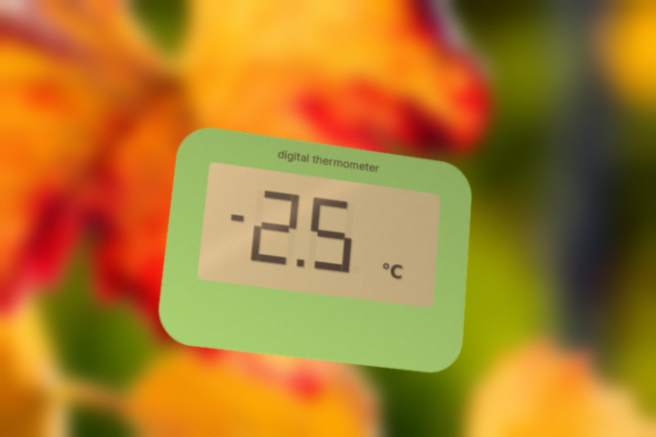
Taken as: -2.5,°C
